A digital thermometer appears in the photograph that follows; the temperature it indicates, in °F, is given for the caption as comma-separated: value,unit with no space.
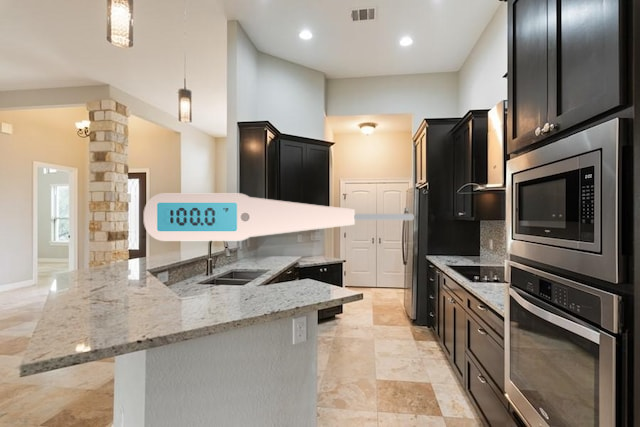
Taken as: 100.0,°F
